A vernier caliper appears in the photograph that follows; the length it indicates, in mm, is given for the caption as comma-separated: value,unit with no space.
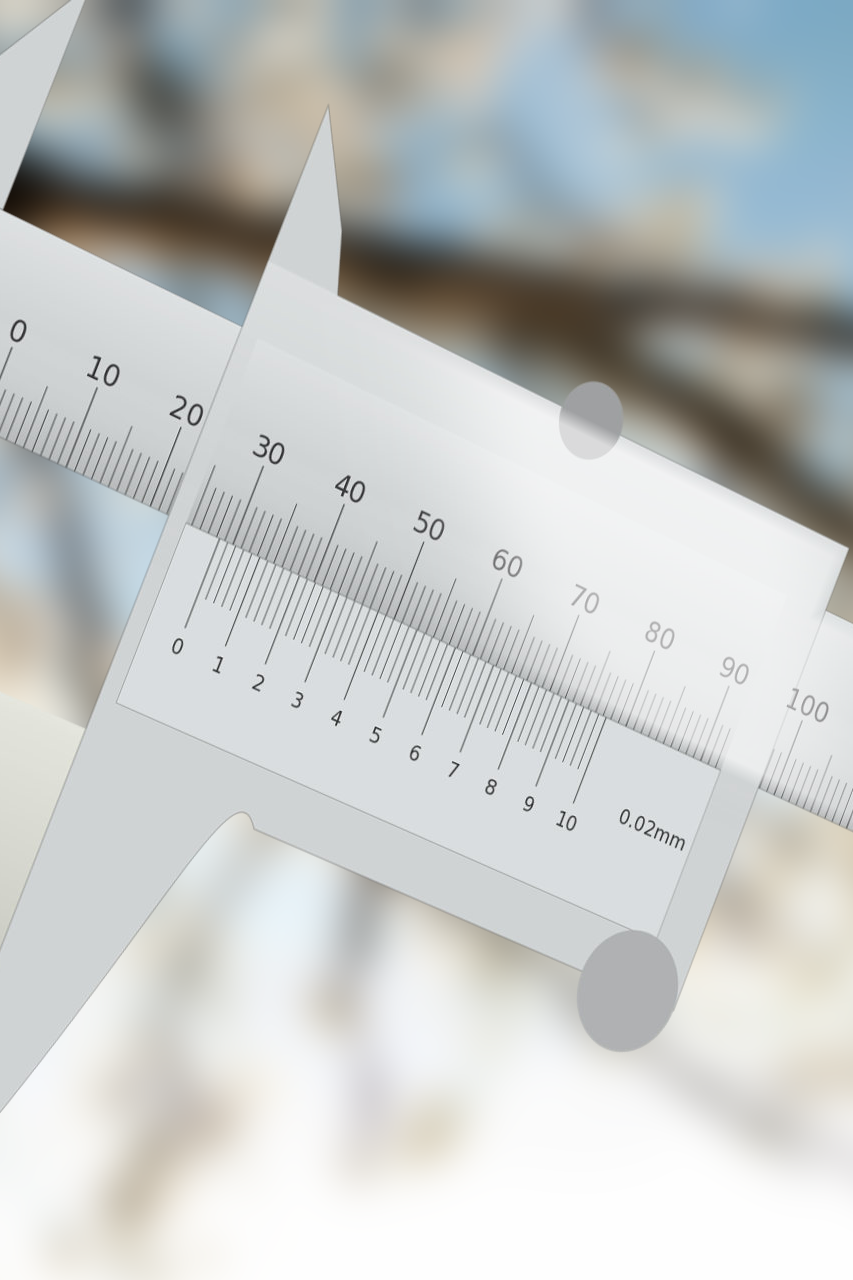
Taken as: 28.4,mm
